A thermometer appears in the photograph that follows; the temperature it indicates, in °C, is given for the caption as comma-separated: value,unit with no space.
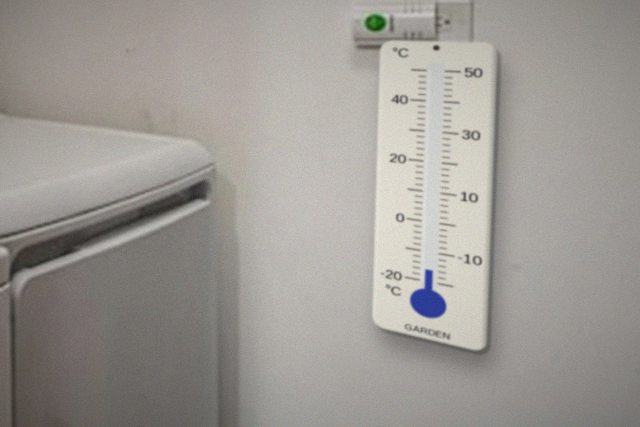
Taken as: -16,°C
